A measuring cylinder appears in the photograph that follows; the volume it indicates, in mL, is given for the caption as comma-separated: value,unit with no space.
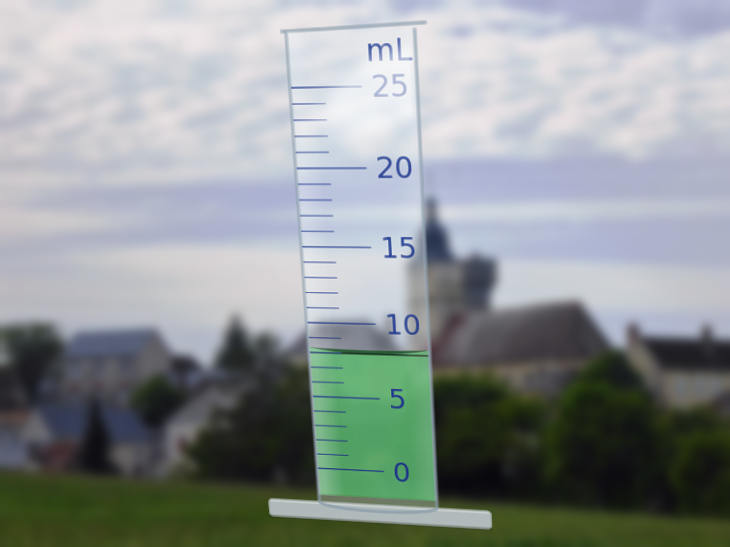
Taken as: 8,mL
